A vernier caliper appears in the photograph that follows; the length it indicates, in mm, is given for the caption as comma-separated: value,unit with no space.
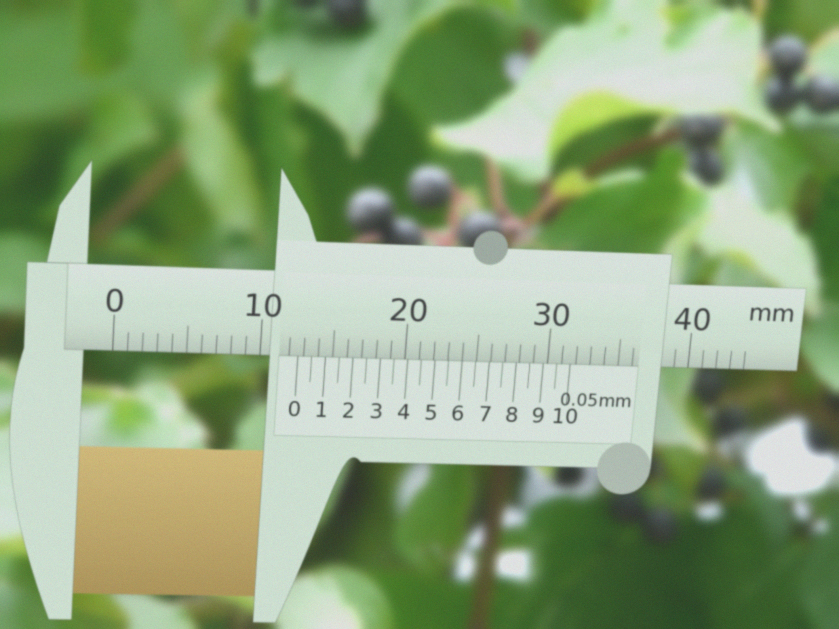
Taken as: 12.6,mm
